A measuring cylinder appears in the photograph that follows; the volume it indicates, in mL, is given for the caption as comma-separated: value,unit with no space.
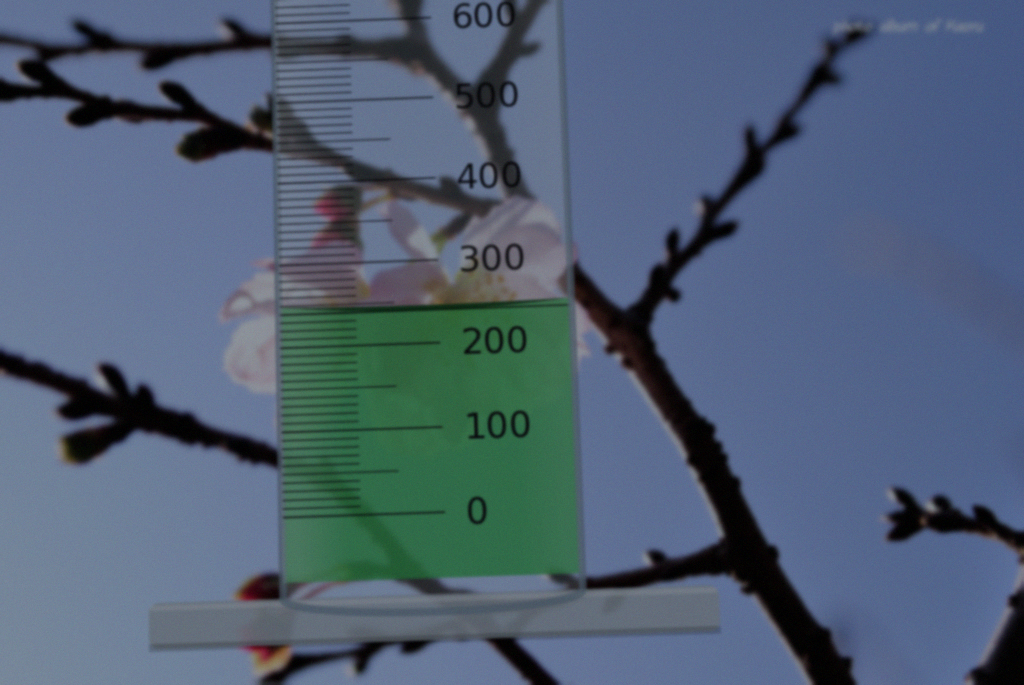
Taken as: 240,mL
